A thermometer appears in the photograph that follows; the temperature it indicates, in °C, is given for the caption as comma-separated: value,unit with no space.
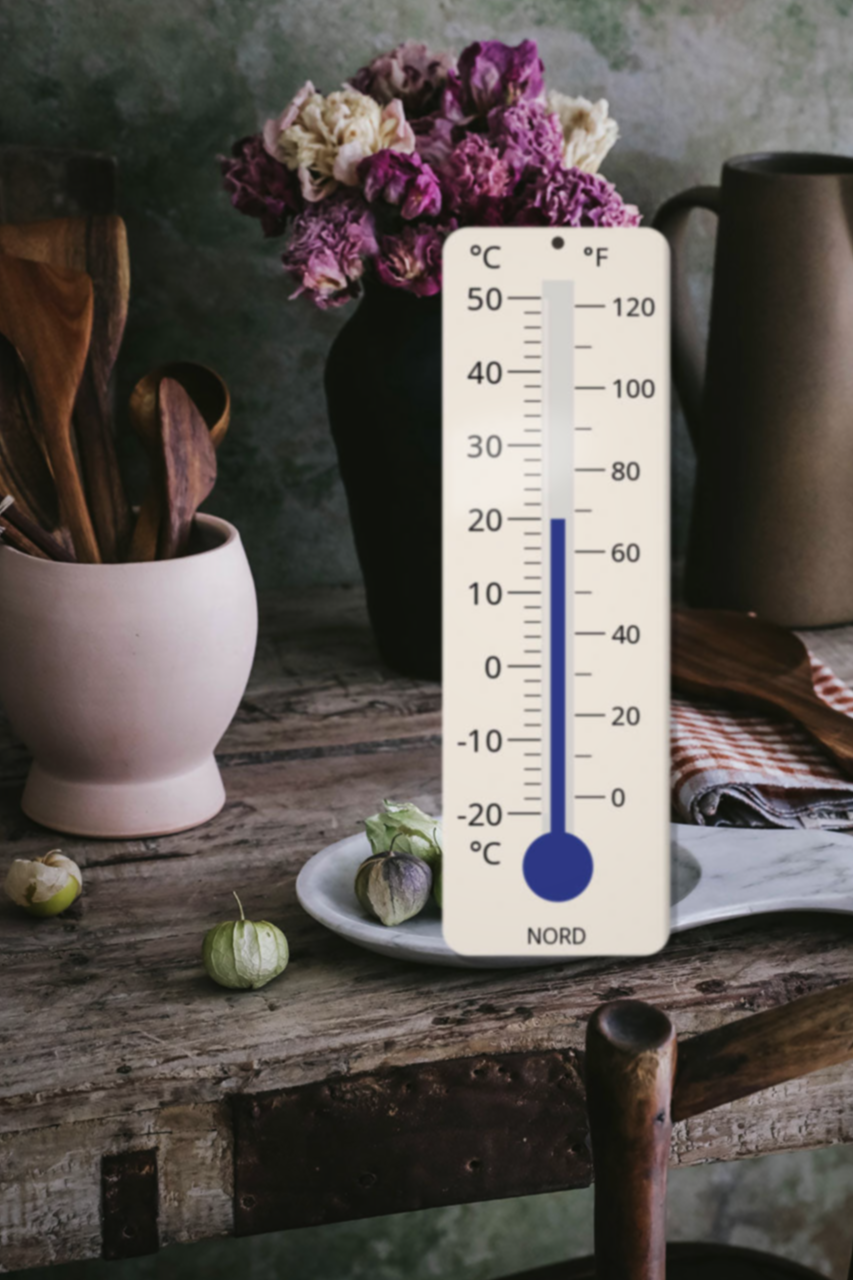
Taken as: 20,°C
